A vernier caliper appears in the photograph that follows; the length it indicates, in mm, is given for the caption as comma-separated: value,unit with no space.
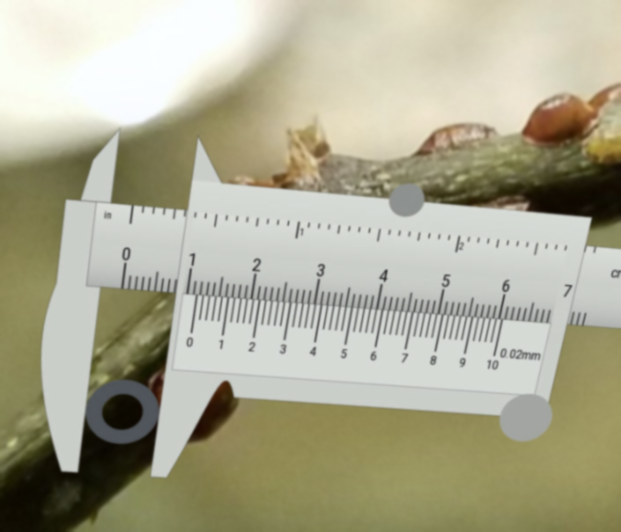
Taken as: 11.5,mm
